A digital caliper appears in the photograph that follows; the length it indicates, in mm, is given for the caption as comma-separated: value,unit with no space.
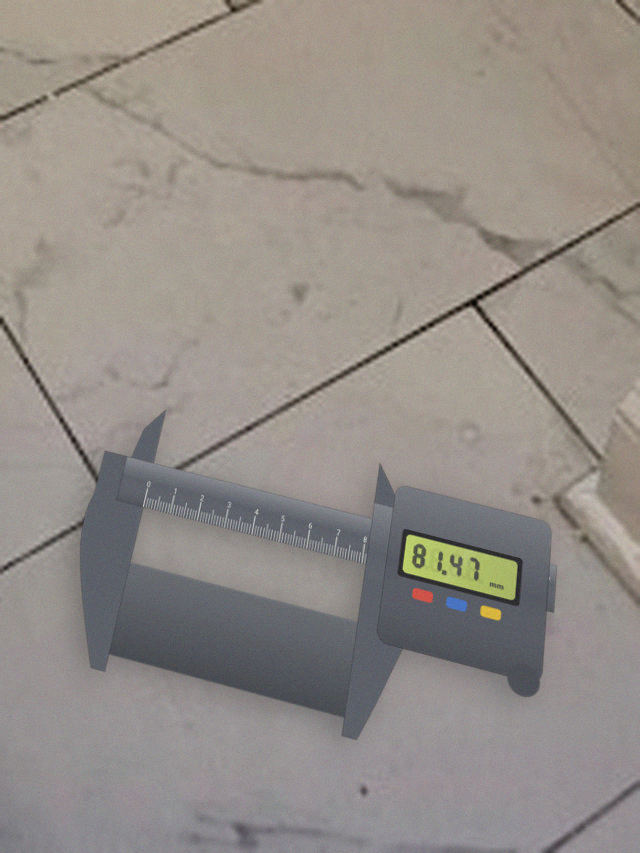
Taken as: 81.47,mm
